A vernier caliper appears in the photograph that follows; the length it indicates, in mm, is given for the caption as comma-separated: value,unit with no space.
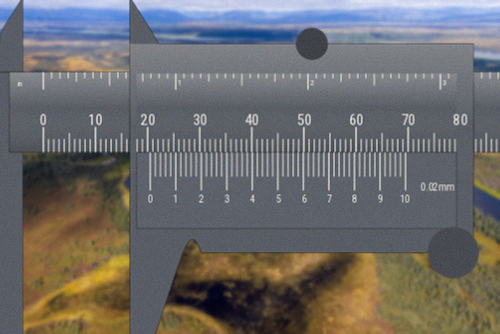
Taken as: 20.5,mm
